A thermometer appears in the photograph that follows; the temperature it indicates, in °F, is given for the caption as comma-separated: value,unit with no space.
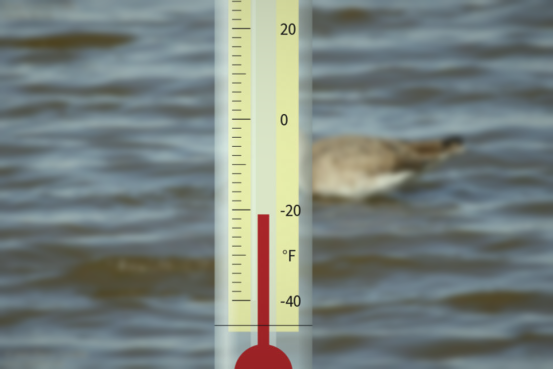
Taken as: -21,°F
